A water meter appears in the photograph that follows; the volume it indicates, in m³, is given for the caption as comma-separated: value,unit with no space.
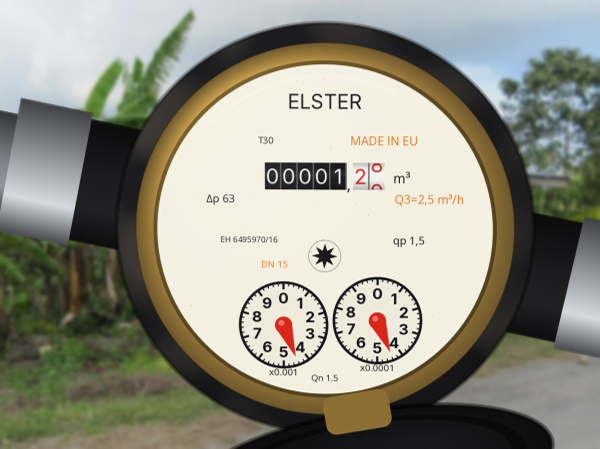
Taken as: 1.2844,m³
